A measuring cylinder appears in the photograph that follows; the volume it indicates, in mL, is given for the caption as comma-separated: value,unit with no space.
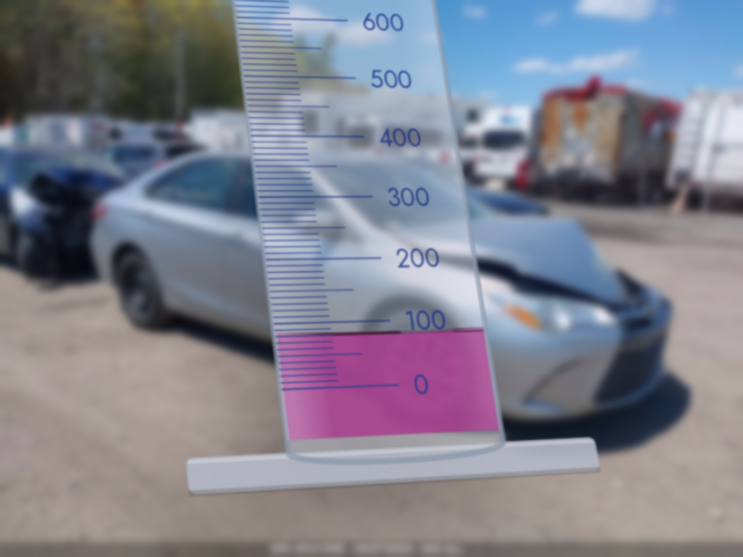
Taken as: 80,mL
